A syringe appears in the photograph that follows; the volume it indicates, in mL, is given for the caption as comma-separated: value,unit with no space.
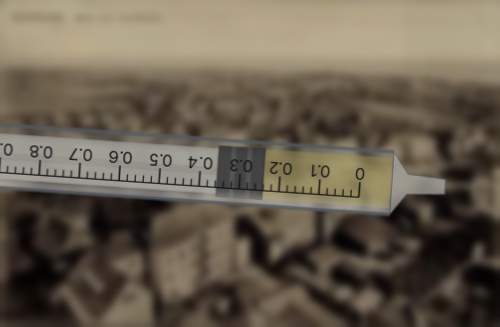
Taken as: 0.24,mL
